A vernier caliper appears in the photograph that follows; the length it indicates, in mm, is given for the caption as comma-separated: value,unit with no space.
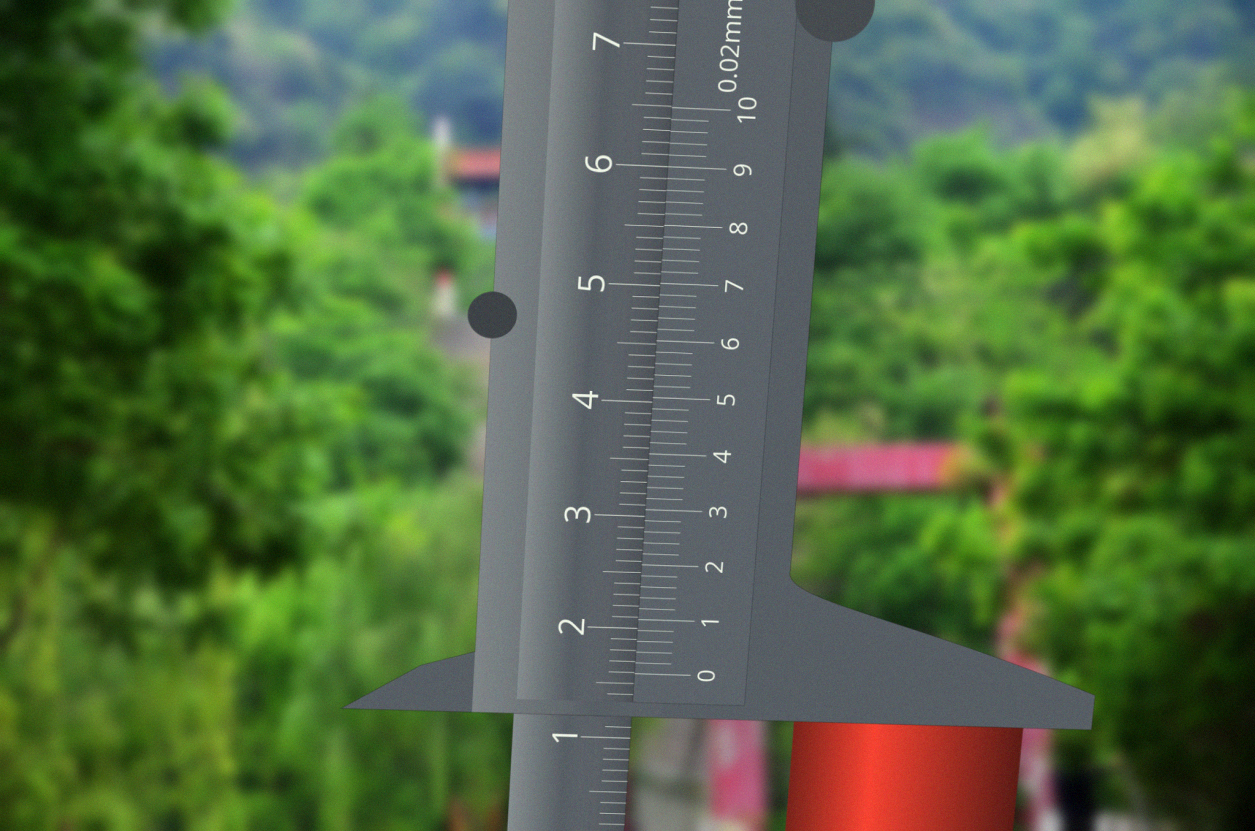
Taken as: 15.9,mm
